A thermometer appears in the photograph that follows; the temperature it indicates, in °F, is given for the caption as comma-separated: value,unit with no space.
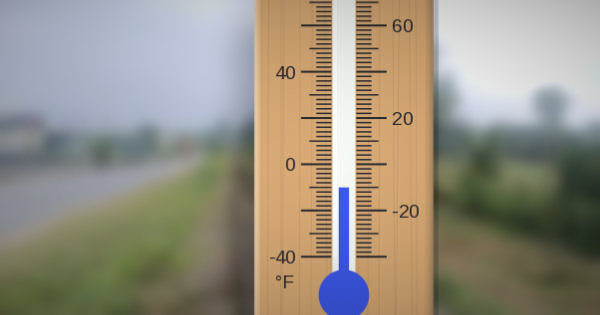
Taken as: -10,°F
